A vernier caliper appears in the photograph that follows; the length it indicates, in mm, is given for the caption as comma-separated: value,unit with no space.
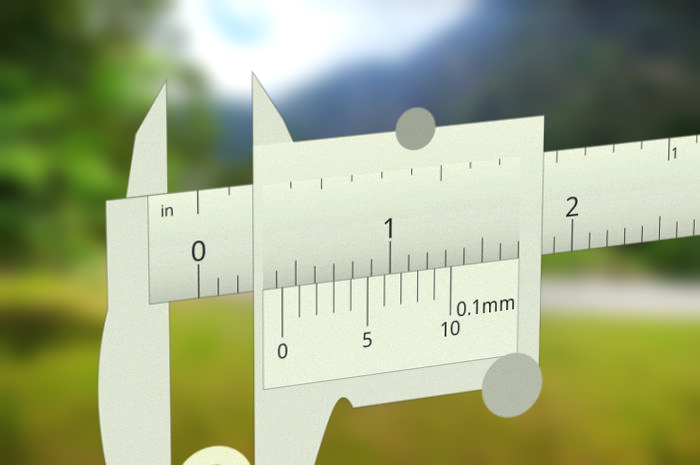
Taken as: 4.3,mm
